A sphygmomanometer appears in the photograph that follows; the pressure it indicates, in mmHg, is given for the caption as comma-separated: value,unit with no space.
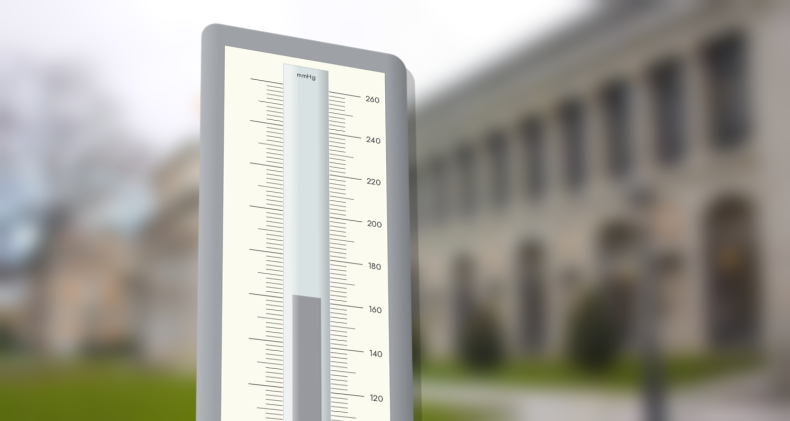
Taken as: 162,mmHg
